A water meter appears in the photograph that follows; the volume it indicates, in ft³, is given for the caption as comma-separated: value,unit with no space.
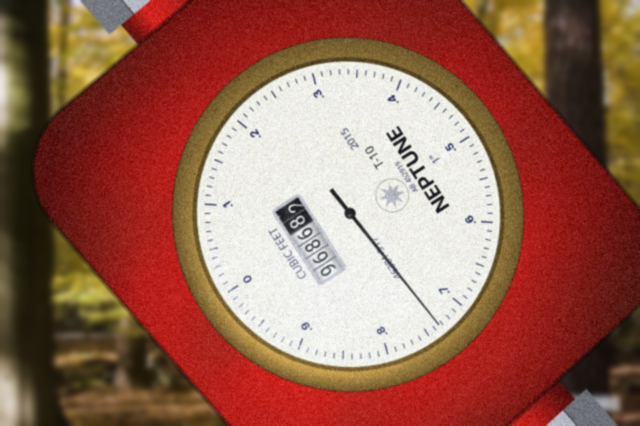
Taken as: 968681.73,ft³
